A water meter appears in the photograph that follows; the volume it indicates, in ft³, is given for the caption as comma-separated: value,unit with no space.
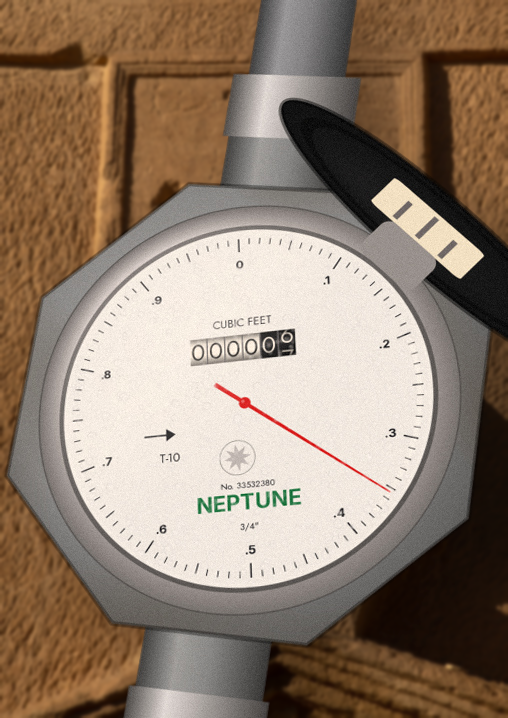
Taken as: 6.35,ft³
